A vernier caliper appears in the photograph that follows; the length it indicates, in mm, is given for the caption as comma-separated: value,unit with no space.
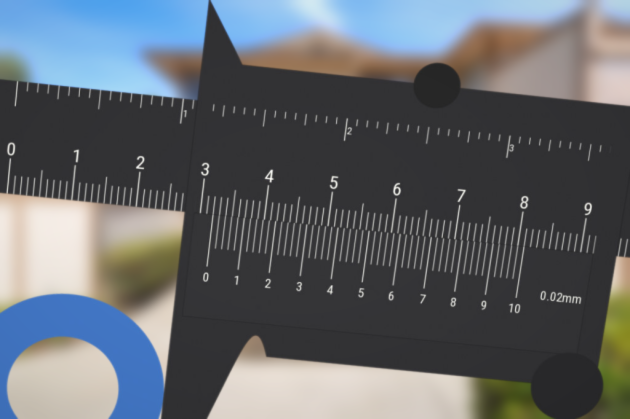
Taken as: 32.0,mm
